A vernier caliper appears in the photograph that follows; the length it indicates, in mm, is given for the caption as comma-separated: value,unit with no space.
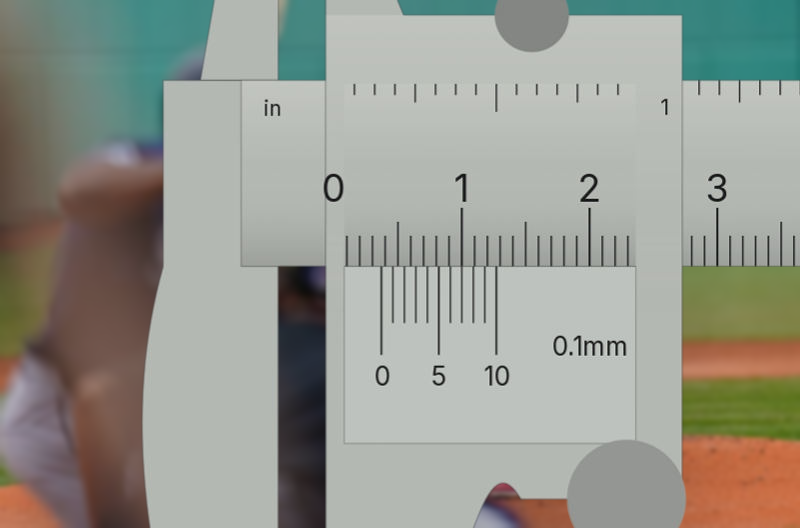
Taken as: 3.7,mm
